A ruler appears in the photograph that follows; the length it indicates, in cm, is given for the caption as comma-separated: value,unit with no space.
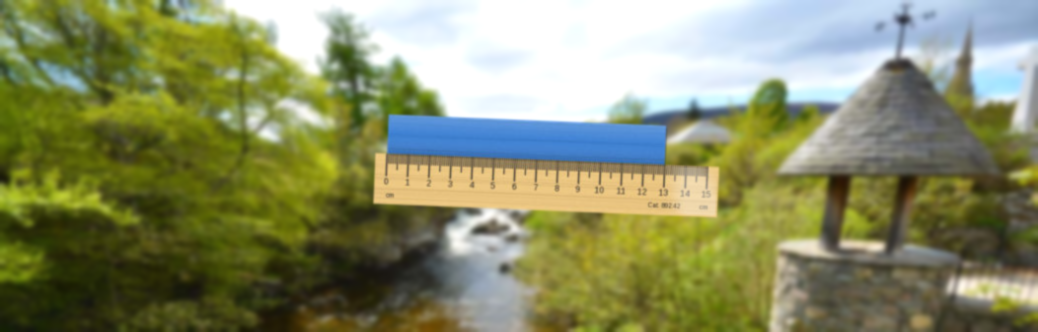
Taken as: 13,cm
